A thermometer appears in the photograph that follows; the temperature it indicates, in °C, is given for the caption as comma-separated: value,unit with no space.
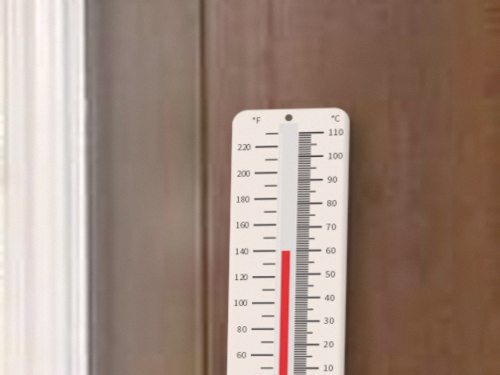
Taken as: 60,°C
